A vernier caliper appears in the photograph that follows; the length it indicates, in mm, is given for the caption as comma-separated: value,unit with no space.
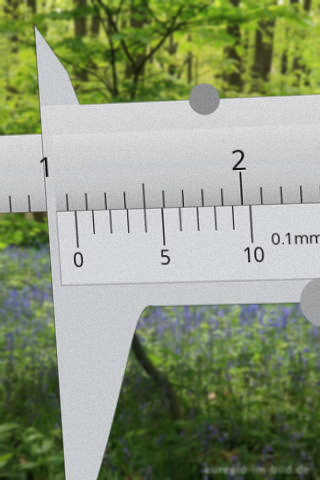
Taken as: 11.4,mm
